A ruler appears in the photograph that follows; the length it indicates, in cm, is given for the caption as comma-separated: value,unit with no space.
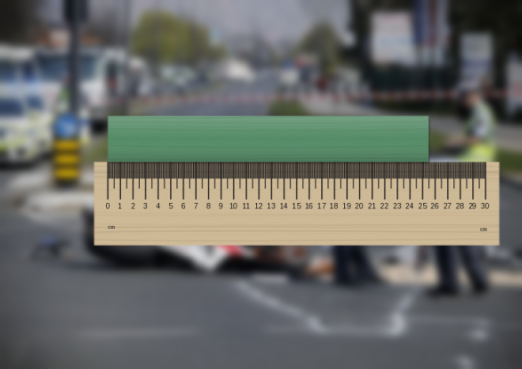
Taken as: 25.5,cm
